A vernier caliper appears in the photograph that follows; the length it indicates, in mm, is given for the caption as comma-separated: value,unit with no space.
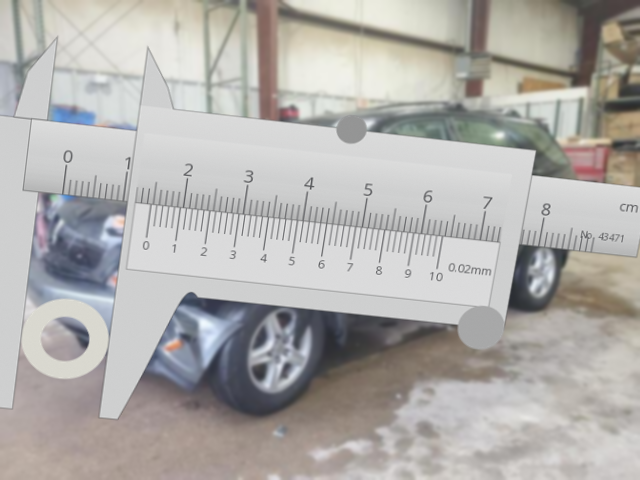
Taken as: 14.6,mm
